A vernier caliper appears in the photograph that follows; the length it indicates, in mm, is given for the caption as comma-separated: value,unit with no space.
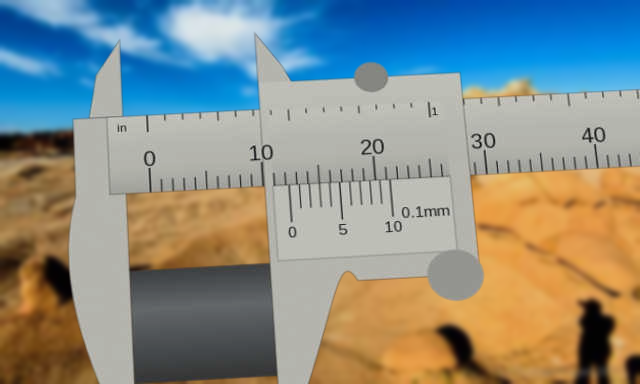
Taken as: 12.3,mm
